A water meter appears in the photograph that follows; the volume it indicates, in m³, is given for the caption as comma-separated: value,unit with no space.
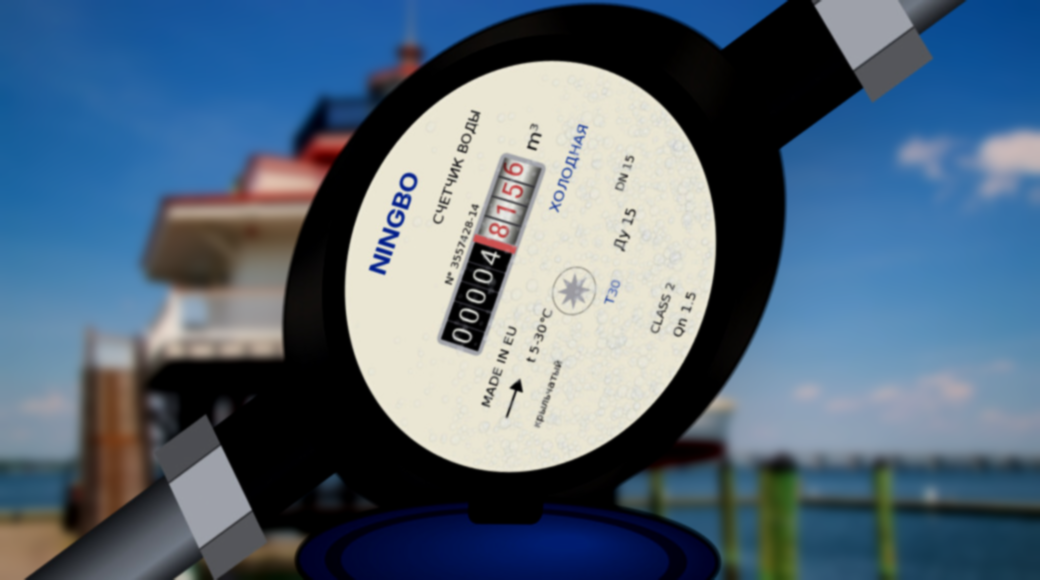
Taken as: 4.8156,m³
